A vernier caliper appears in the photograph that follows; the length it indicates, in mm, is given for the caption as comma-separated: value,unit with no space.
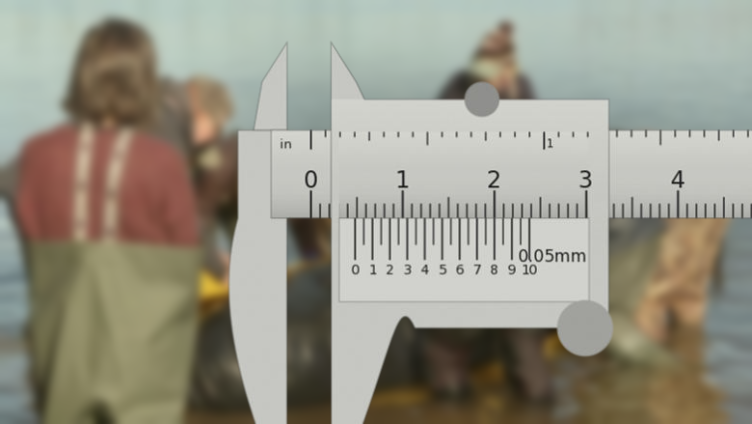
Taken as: 4.8,mm
